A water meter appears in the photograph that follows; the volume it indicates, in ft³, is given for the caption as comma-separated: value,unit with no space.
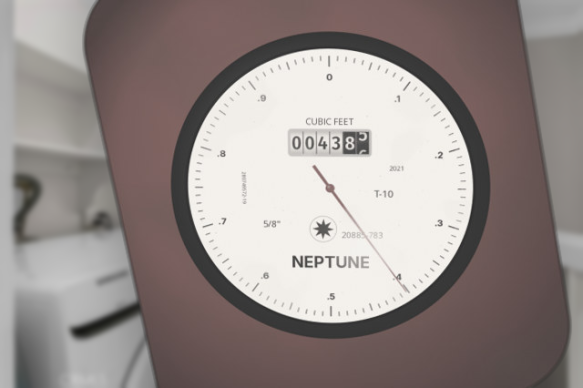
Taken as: 4385.40,ft³
